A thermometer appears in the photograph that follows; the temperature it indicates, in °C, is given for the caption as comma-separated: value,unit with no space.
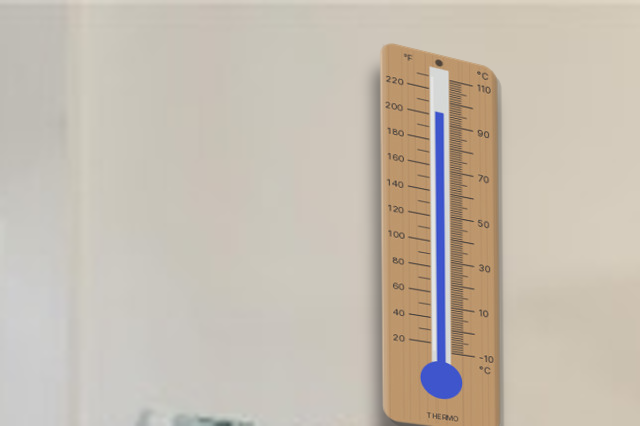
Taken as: 95,°C
